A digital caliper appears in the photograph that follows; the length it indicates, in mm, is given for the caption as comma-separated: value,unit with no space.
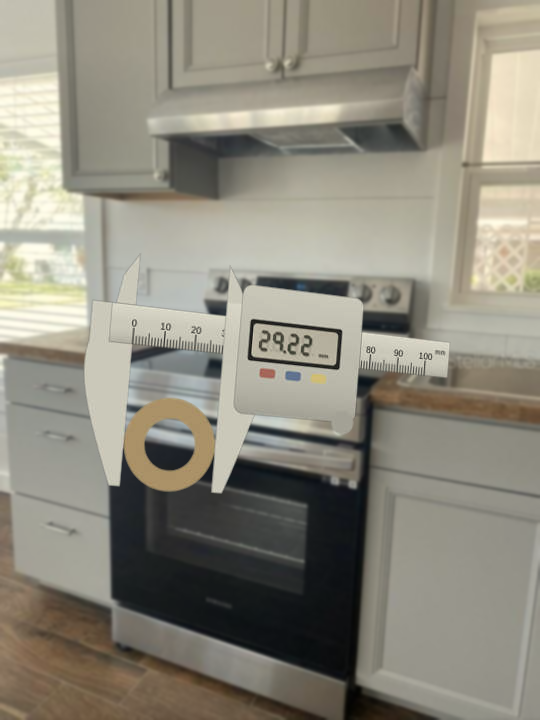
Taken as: 29.22,mm
